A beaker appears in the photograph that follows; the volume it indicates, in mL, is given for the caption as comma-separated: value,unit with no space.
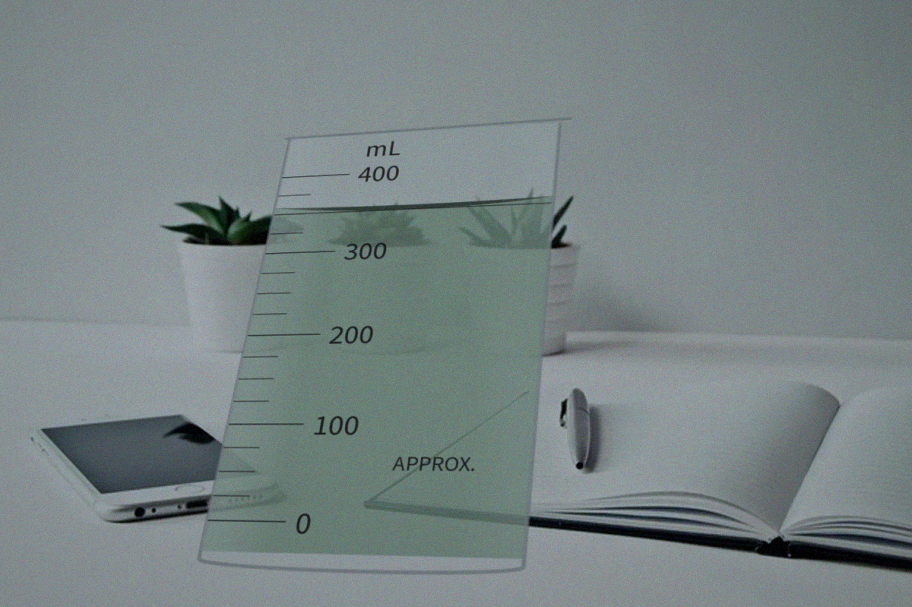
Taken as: 350,mL
